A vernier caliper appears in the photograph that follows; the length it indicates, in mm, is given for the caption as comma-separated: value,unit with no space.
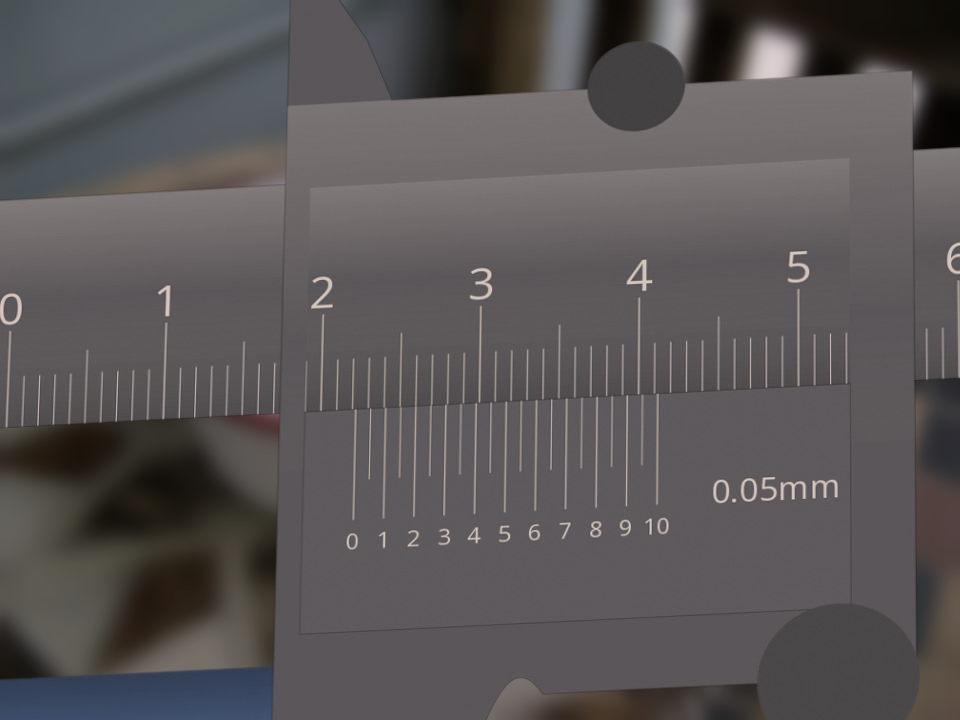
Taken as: 22.2,mm
